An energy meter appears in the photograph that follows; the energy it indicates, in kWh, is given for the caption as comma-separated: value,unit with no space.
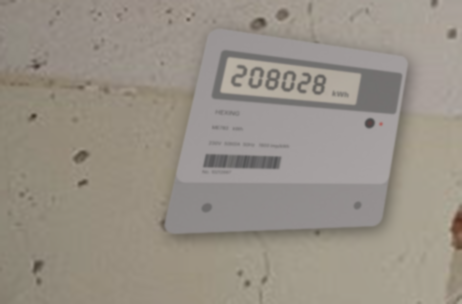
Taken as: 208028,kWh
